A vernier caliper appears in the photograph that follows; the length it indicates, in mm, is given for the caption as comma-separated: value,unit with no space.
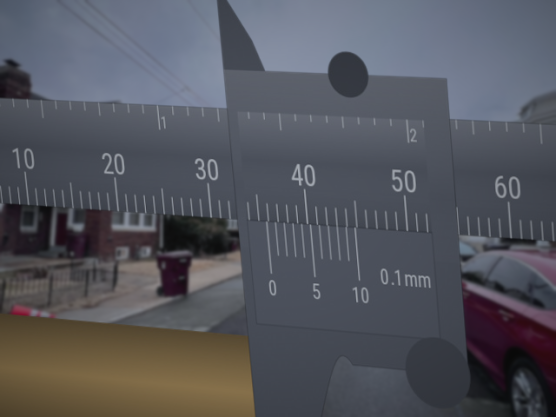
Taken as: 35.8,mm
